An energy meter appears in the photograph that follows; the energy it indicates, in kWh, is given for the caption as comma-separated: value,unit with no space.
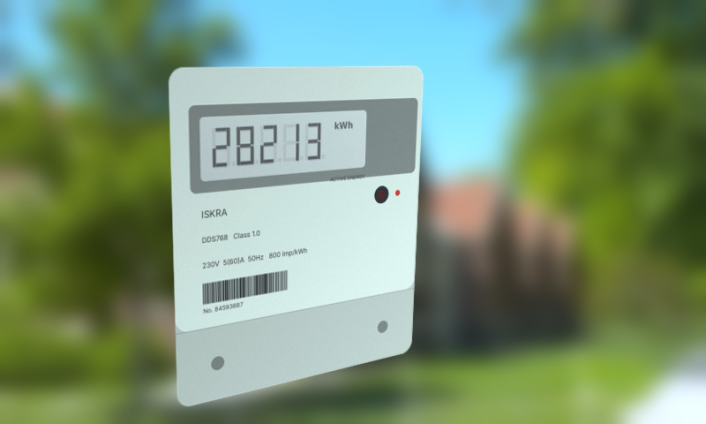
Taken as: 28213,kWh
